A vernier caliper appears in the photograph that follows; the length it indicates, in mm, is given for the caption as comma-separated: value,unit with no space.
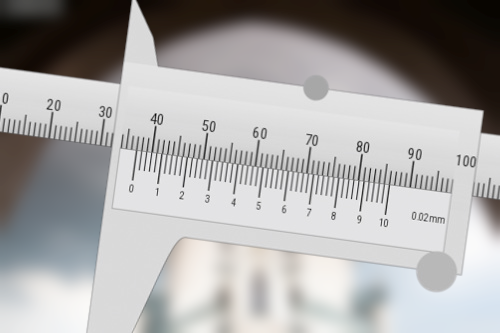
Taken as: 37.0,mm
